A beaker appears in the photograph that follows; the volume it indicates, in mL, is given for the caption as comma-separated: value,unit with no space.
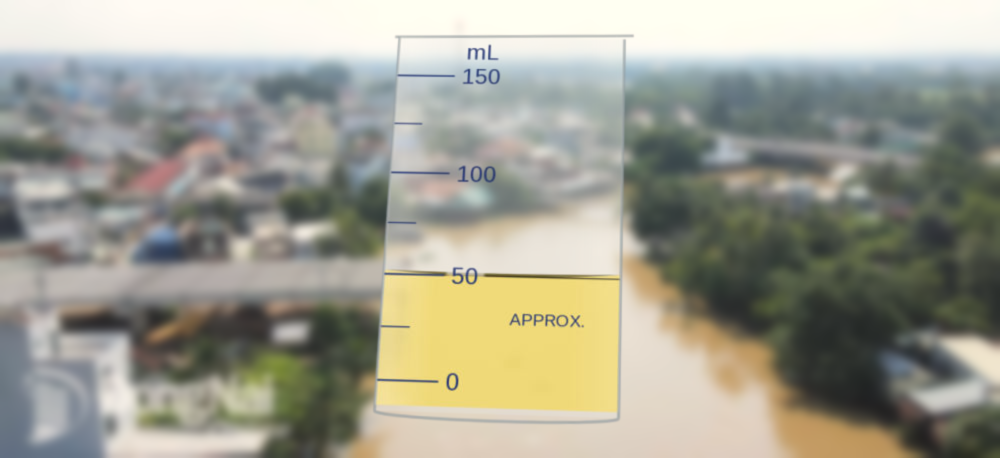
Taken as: 50,mL
